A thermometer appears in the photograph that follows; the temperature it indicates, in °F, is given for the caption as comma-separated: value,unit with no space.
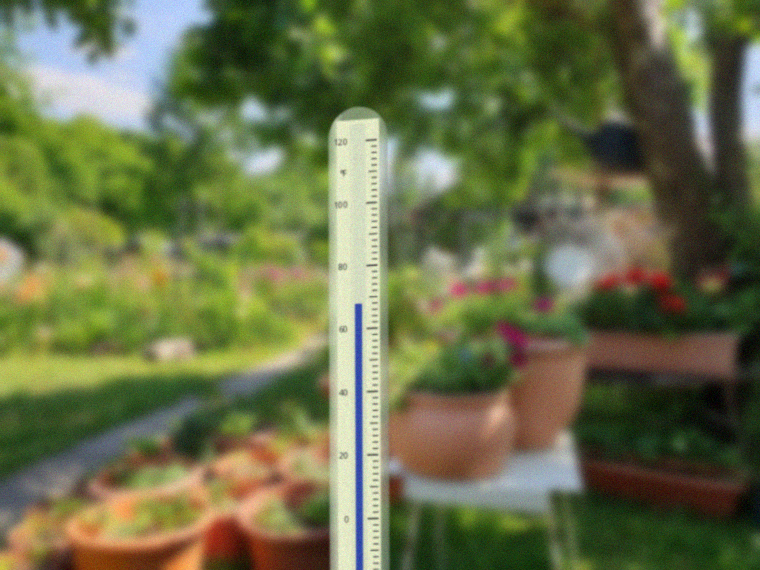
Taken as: 68,°F
